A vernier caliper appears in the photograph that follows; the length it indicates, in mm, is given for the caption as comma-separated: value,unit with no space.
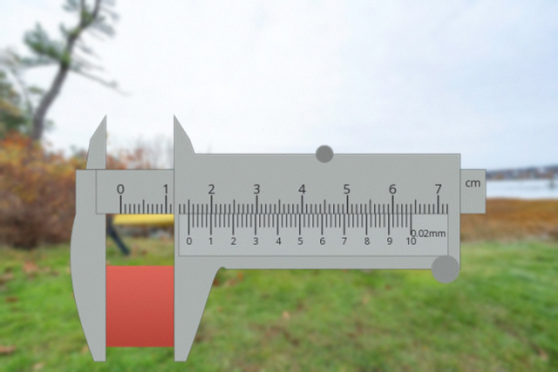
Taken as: 15.0,mm
